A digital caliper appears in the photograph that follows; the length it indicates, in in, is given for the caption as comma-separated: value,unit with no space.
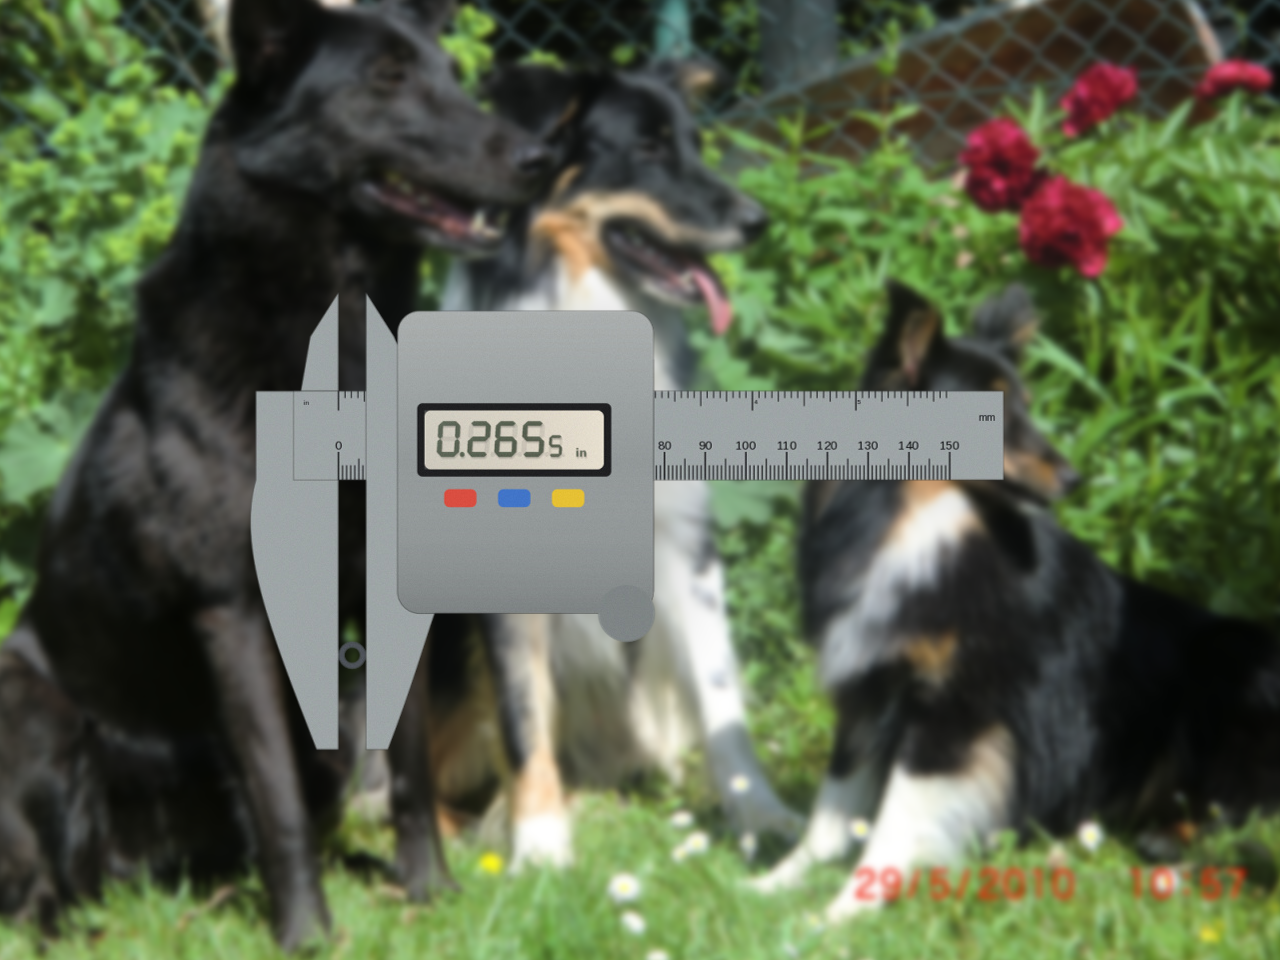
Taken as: 0.2655,in
